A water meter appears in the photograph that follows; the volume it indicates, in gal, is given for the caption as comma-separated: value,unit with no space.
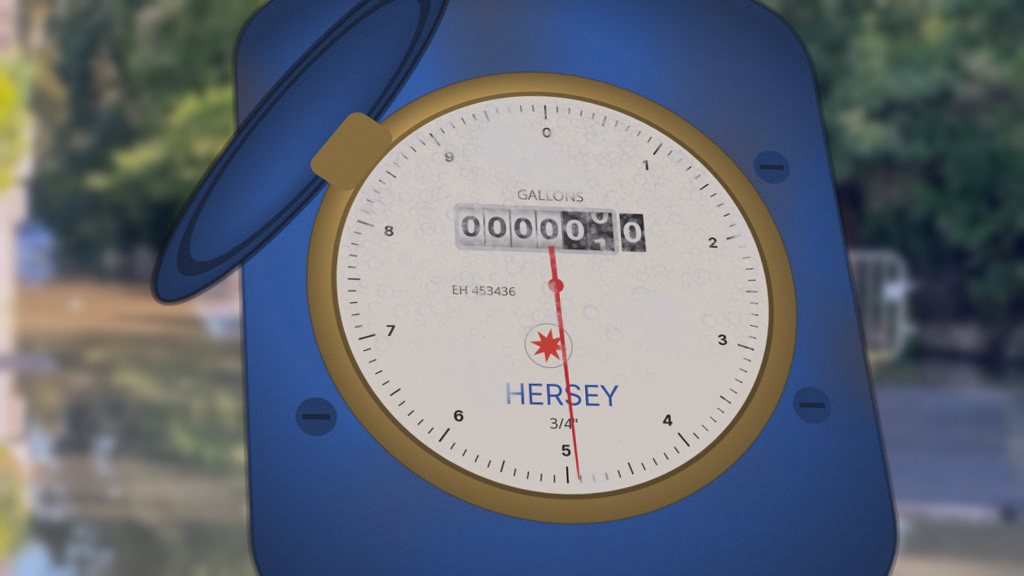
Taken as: 4.9,gal
